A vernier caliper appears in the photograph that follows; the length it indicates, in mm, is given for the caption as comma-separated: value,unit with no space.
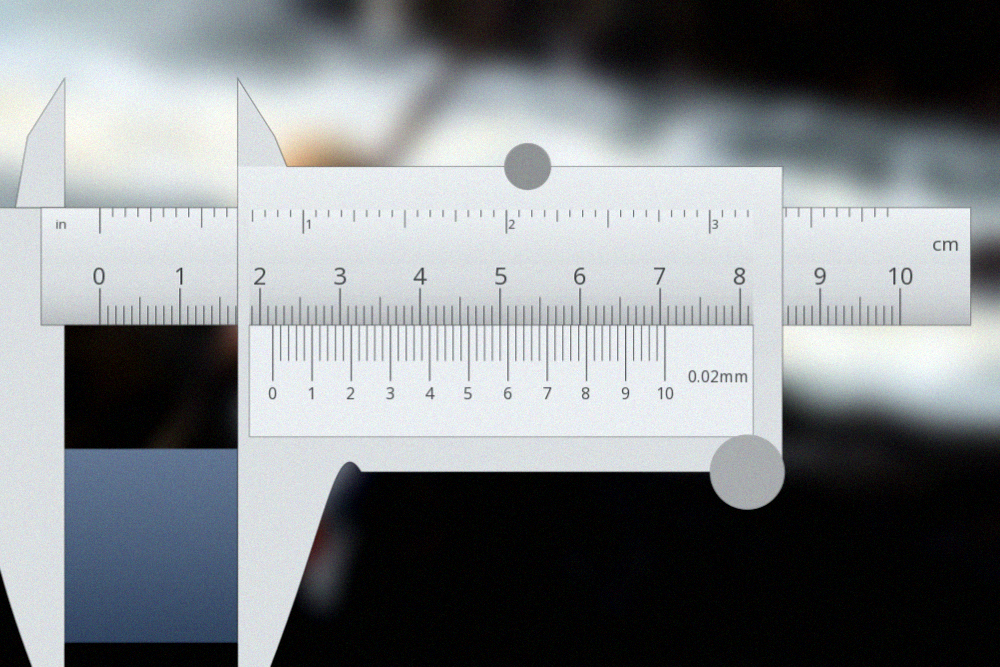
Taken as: 21.6,mm
